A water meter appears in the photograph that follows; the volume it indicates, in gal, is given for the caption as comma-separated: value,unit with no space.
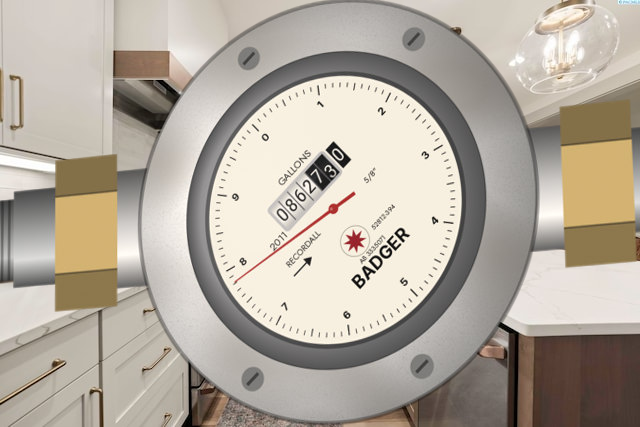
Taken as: 862727.8,gal
